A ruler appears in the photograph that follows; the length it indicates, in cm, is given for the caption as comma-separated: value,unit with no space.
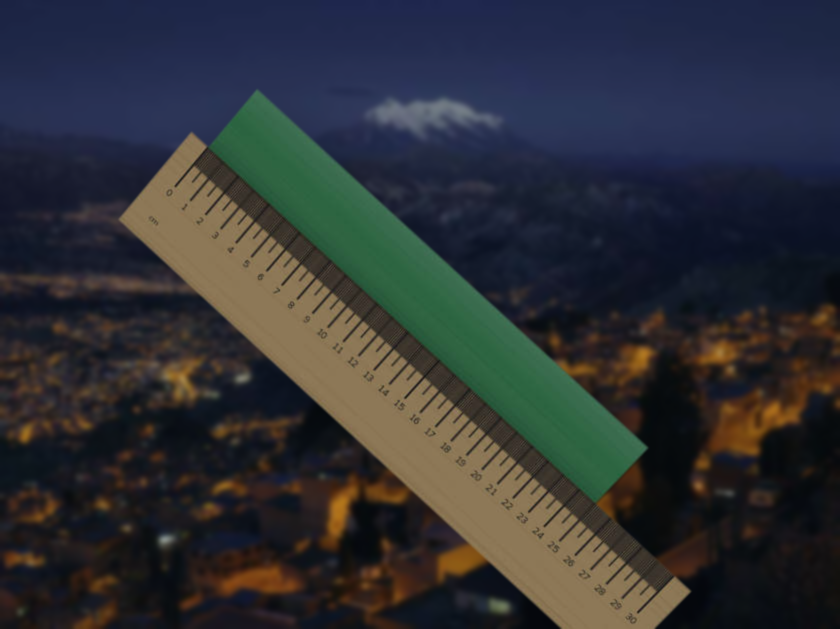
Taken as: 25,cm
